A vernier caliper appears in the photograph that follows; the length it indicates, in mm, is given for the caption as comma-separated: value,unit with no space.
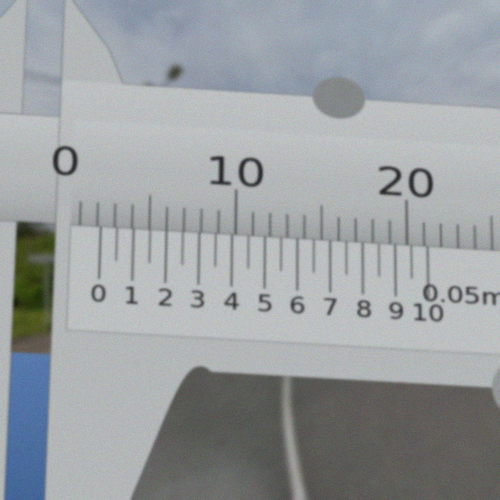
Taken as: 2.2,mm
